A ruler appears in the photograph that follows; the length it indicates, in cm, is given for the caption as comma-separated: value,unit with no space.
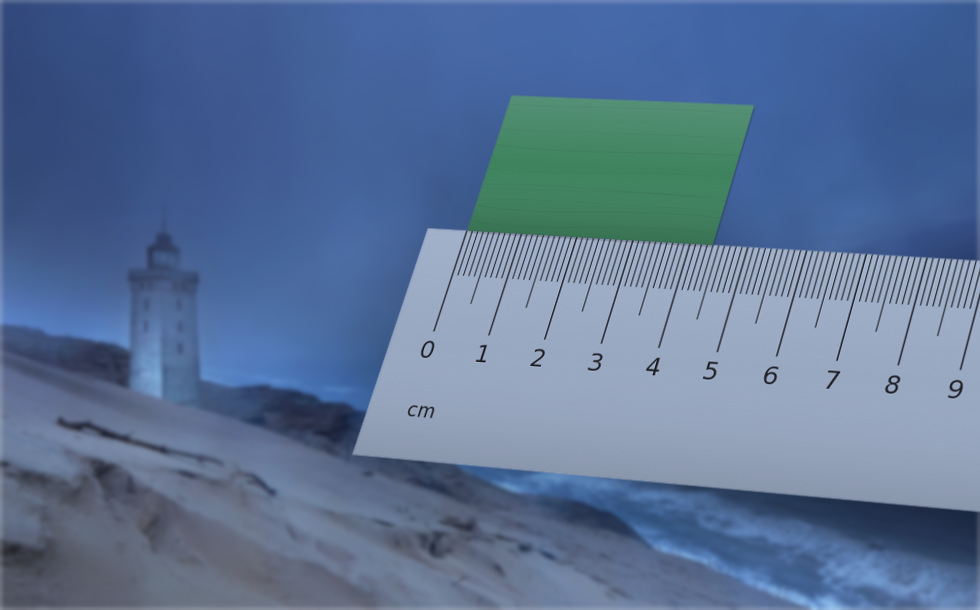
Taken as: 4.4,cm
